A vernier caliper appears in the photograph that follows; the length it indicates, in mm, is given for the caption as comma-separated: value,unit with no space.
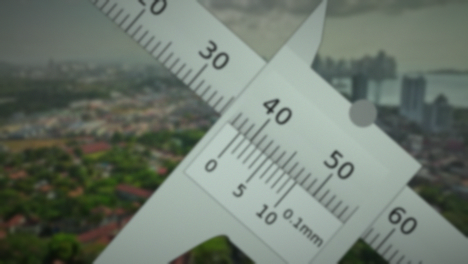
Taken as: 38.4,mm
